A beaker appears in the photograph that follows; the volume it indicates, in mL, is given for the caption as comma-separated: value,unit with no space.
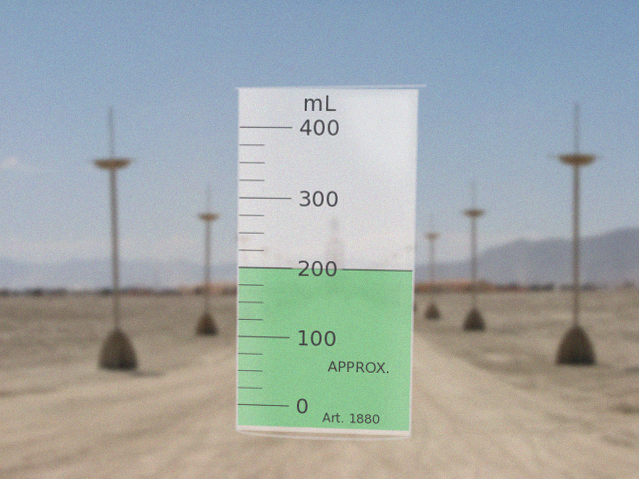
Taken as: 200,mL
